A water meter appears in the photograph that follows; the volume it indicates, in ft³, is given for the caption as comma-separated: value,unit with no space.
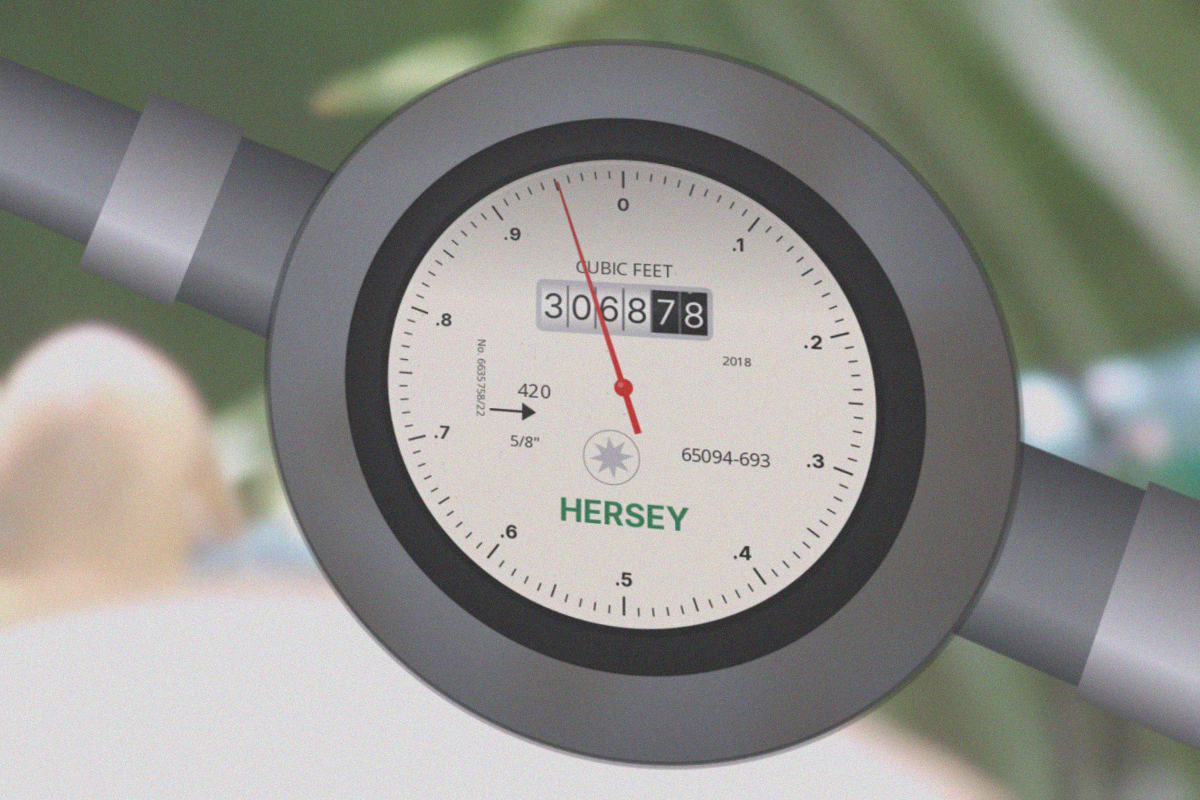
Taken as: 306877.95,ft³
